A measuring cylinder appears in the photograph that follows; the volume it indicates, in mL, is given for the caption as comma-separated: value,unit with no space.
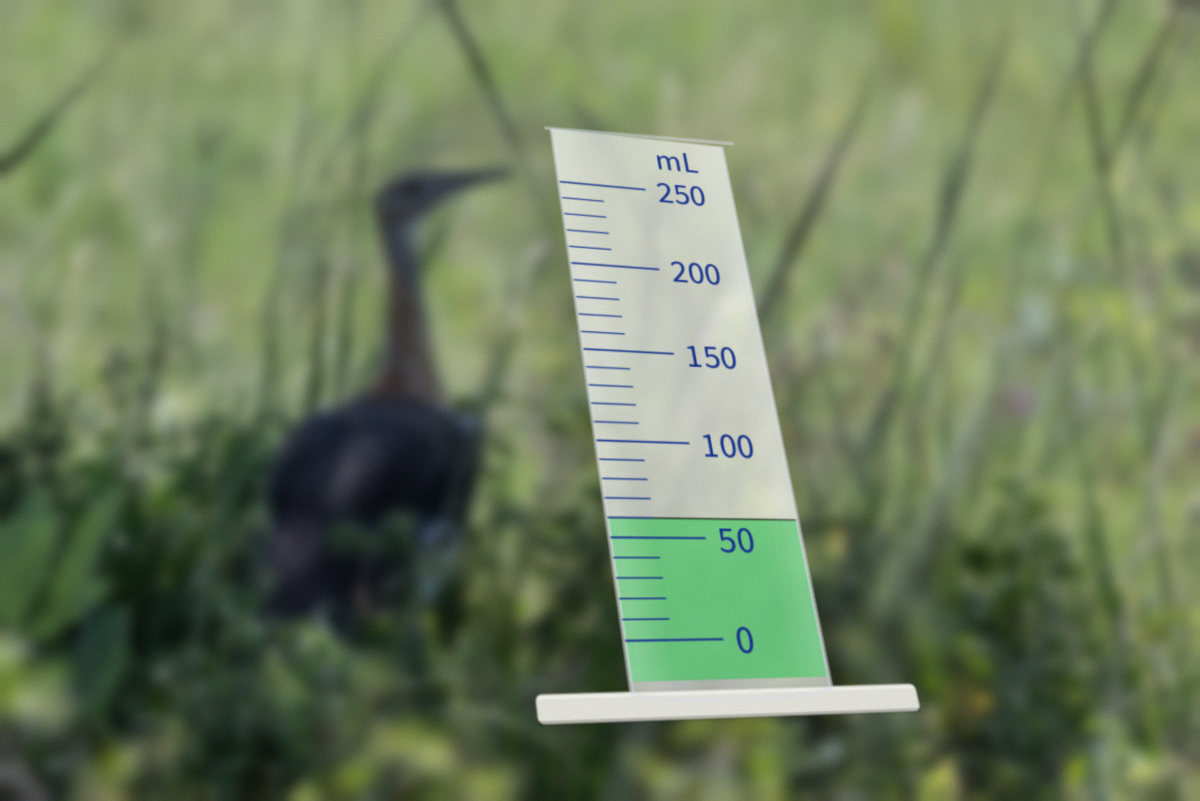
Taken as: 60,mL
